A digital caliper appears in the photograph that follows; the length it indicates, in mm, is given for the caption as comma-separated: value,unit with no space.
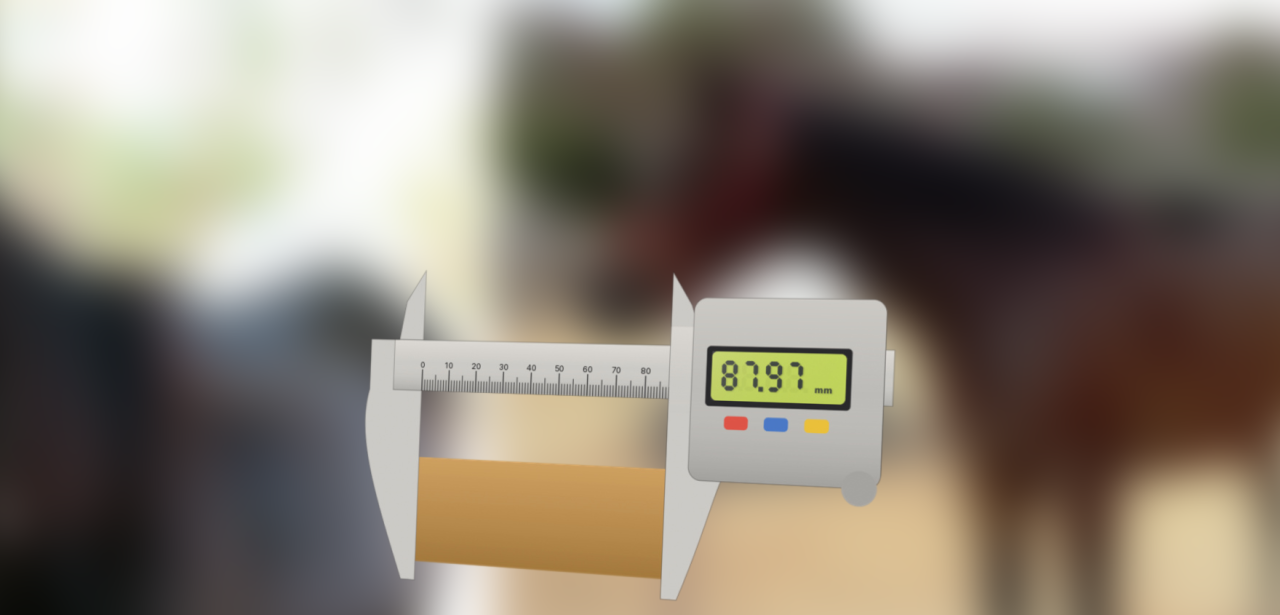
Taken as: 87.97,mm
